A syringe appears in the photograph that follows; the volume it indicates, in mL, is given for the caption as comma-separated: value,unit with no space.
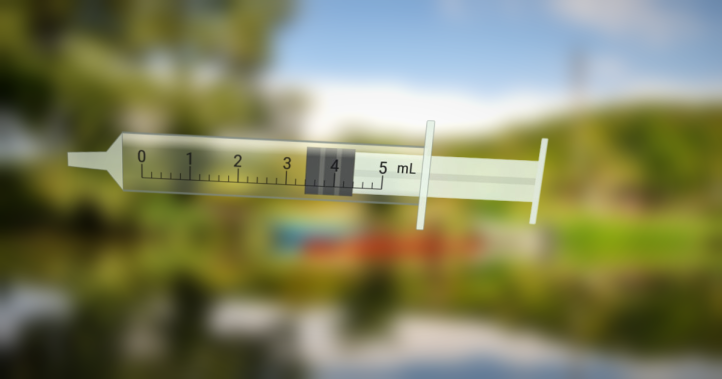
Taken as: 3.4,mL
